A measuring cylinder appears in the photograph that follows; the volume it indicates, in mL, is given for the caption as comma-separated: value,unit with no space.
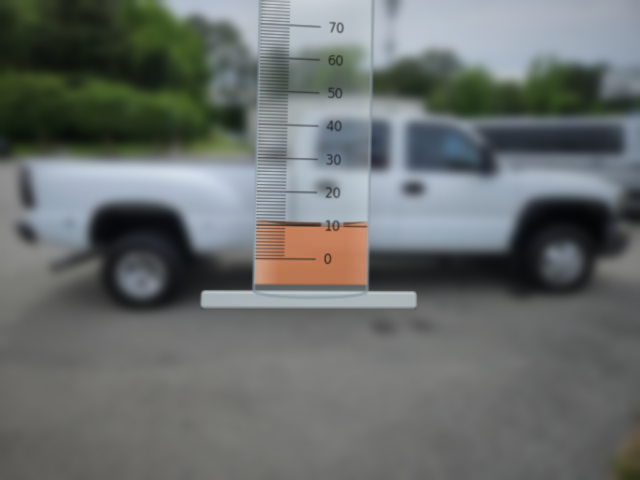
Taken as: 10,mL
